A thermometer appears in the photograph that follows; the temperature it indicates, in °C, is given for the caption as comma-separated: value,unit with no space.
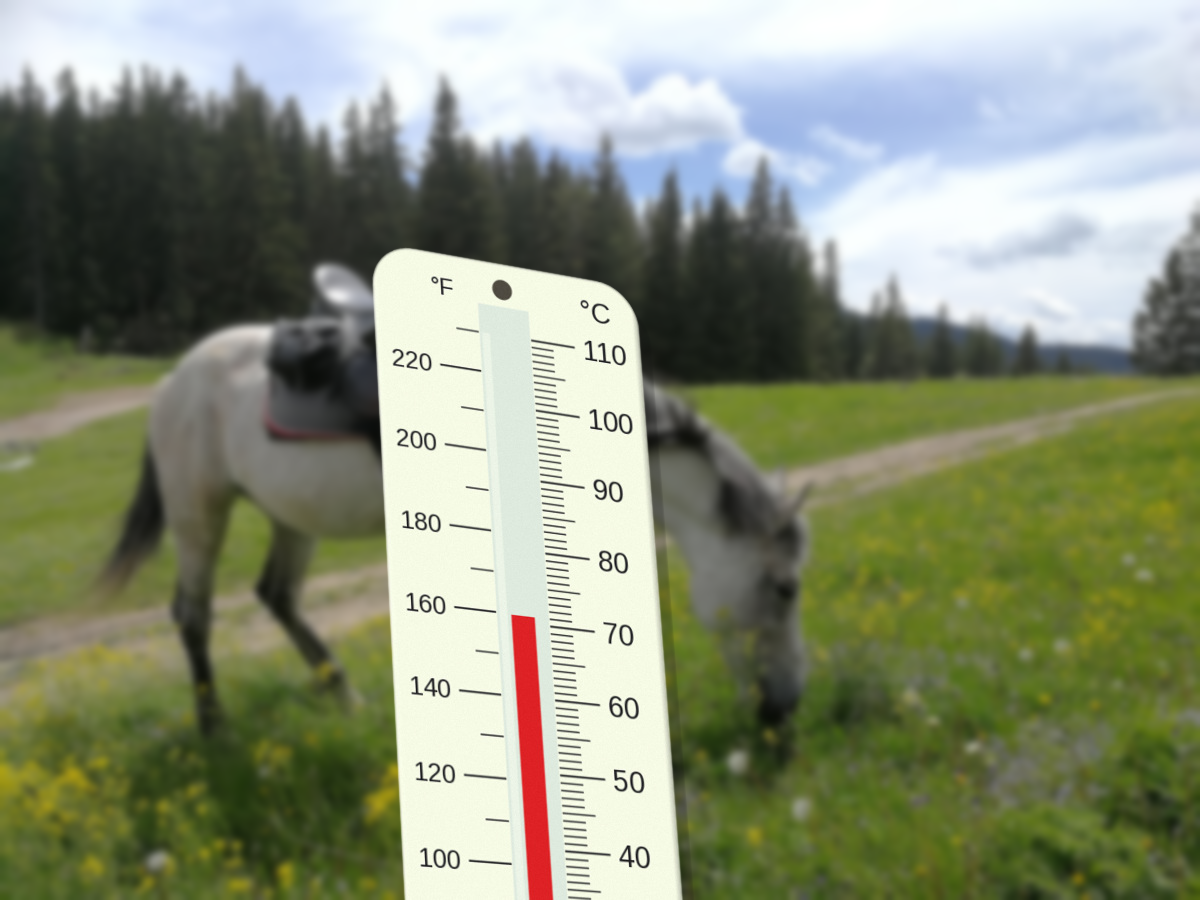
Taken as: 71,°C
